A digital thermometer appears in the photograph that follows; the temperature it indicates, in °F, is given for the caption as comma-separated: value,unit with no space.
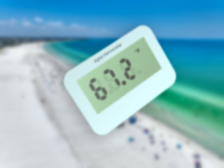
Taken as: 67.2,°F
